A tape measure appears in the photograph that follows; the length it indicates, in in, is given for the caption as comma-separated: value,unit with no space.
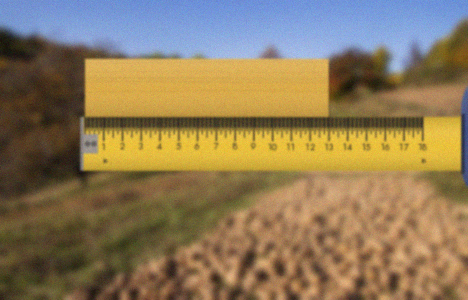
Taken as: 13,in
